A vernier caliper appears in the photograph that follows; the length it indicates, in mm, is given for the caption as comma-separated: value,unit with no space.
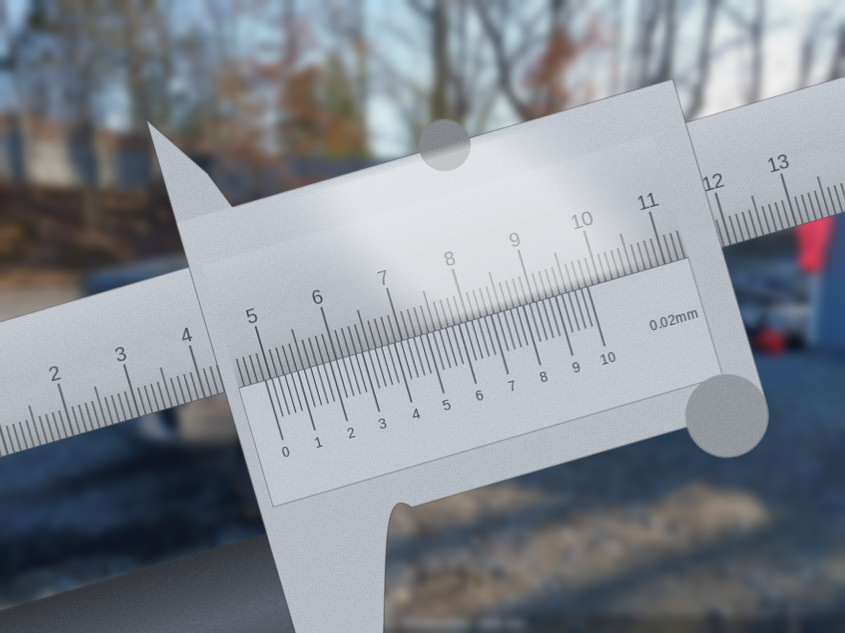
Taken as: 49.2,mm
